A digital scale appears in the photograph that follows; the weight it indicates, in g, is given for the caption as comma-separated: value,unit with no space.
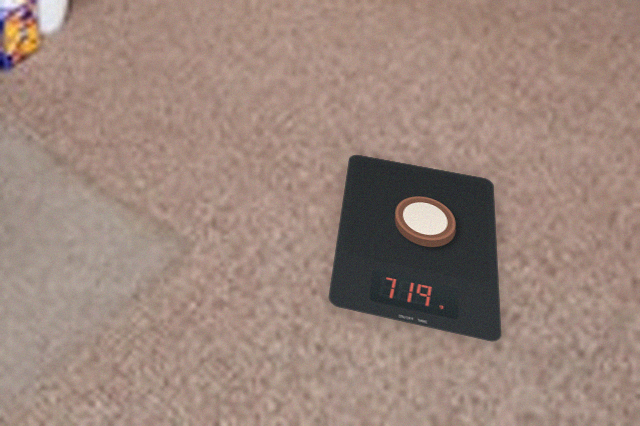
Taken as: 719,g
